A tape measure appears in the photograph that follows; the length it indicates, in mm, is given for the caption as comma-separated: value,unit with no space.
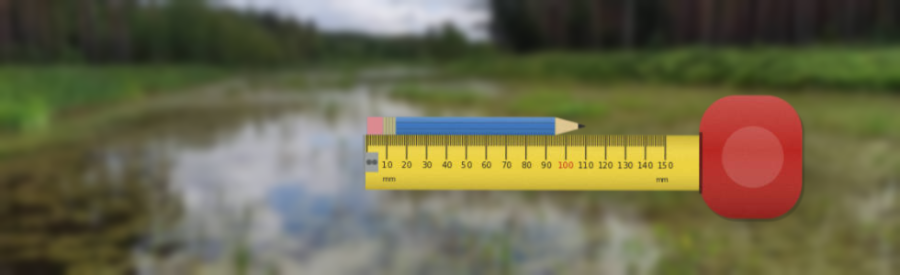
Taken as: 110,mm
